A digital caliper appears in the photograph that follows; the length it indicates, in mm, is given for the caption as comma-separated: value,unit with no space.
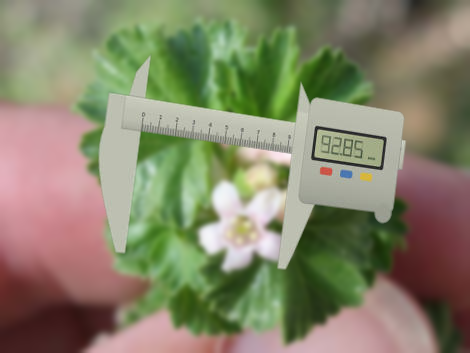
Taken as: 92.85,mm
